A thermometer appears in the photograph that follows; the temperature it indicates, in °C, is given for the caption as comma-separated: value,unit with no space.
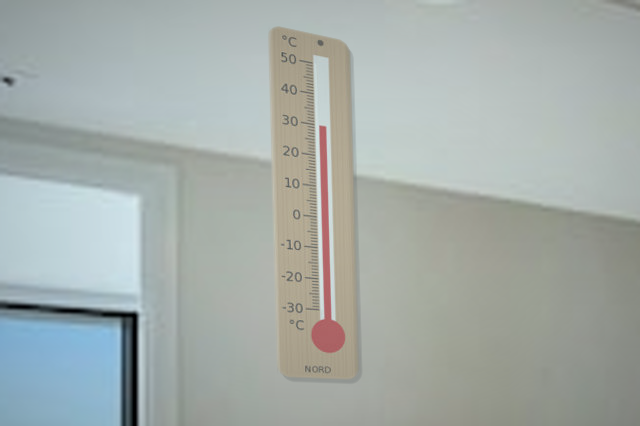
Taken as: 30,°C
